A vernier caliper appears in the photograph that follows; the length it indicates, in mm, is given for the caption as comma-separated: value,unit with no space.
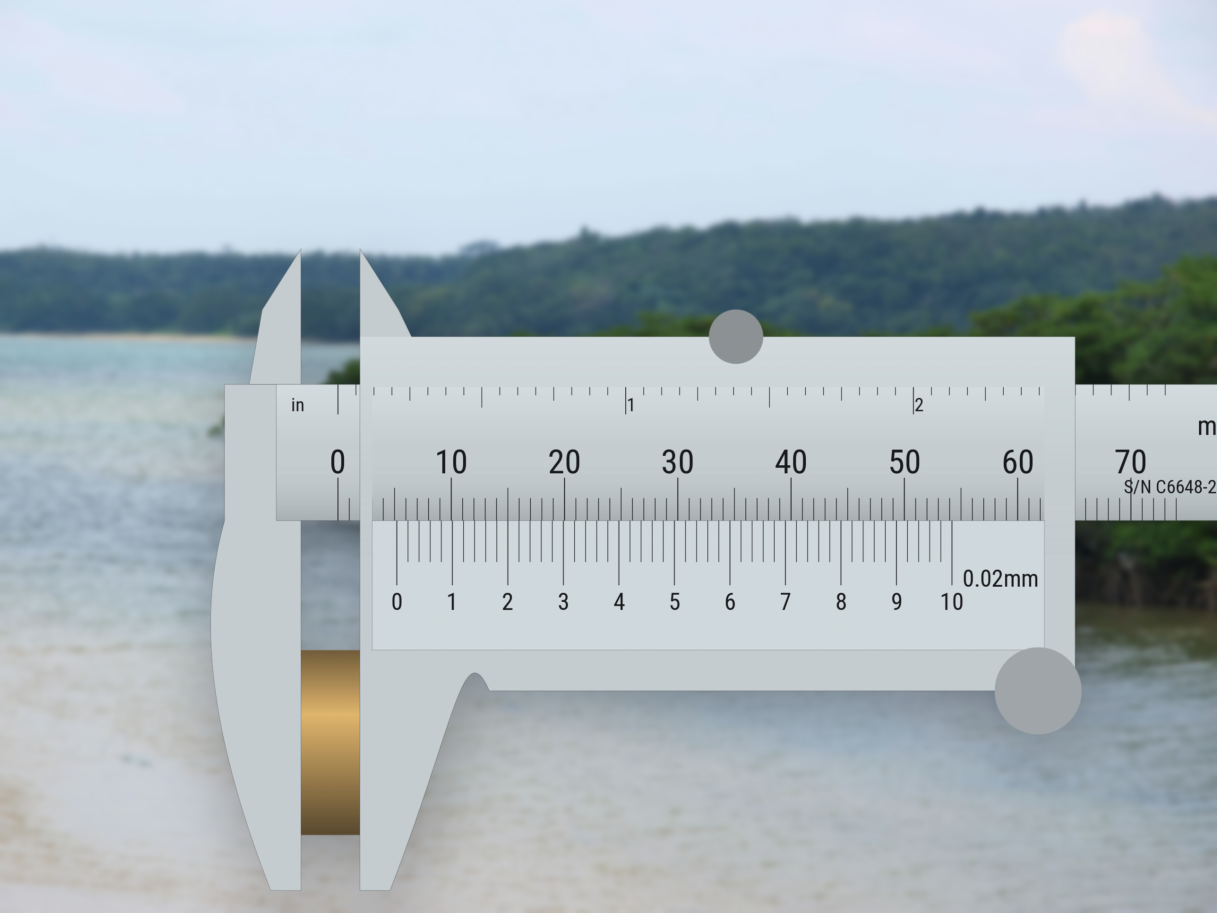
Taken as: 5.2,mm
